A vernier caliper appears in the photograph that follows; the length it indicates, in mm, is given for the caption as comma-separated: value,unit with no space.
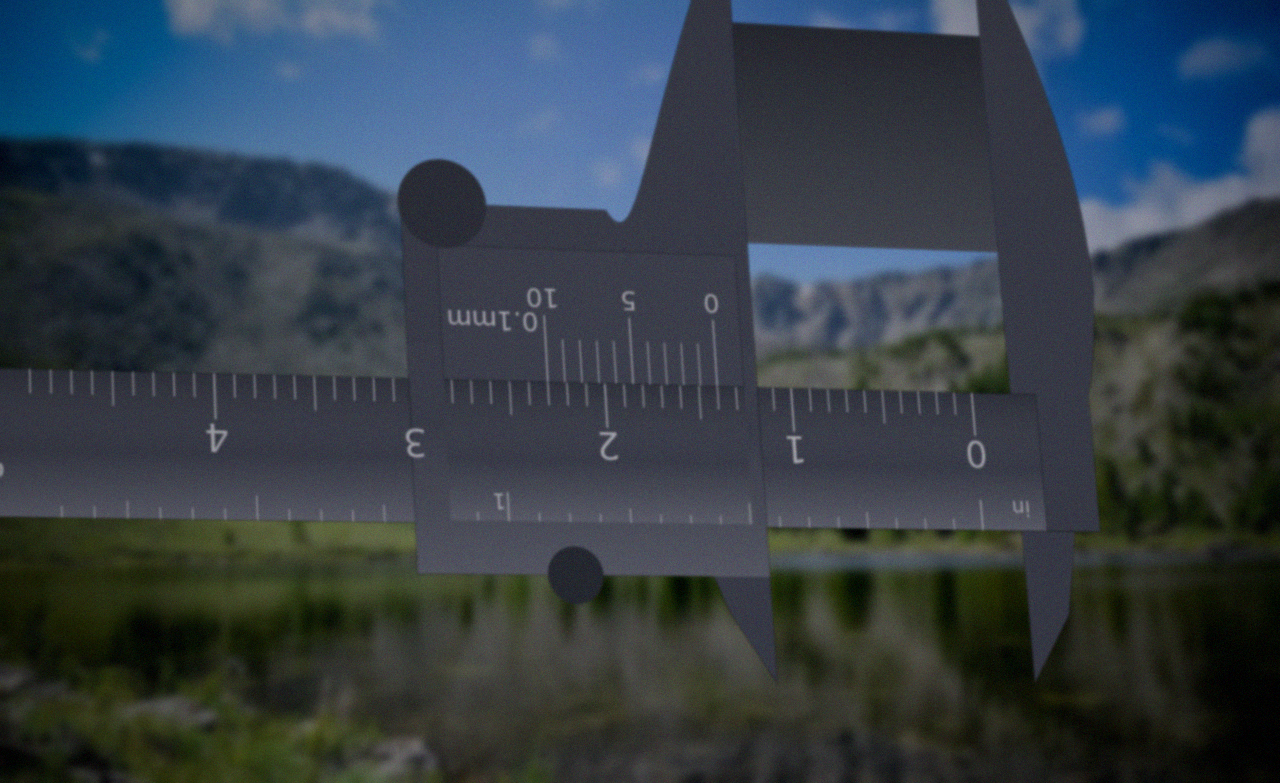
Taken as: 14.0,mm
